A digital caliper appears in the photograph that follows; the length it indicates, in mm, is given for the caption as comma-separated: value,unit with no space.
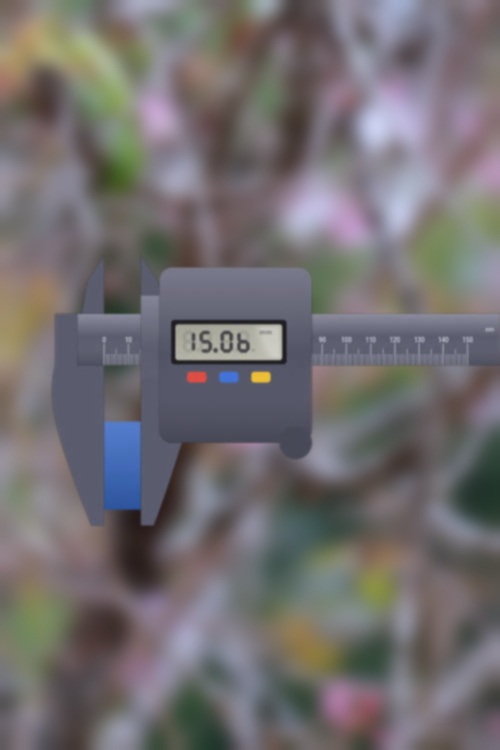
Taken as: 15.06,mm
